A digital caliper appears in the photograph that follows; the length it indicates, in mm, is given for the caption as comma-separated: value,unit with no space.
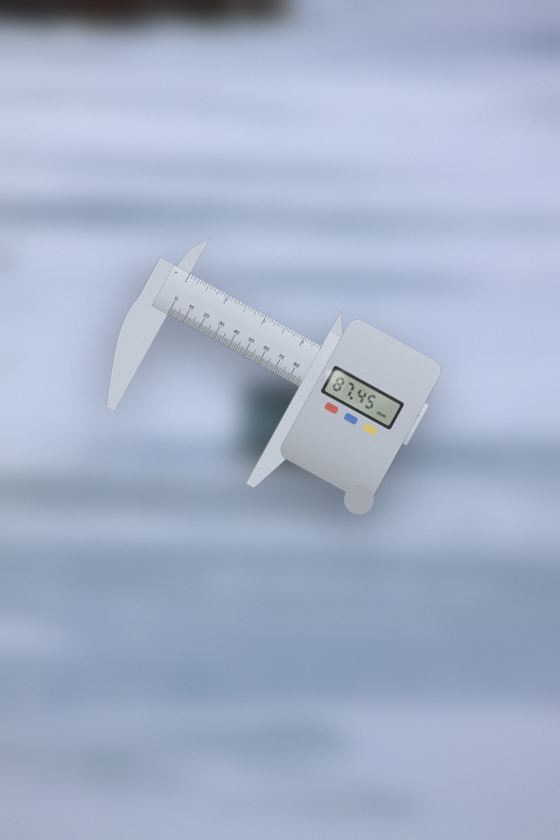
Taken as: 87.45,mm
